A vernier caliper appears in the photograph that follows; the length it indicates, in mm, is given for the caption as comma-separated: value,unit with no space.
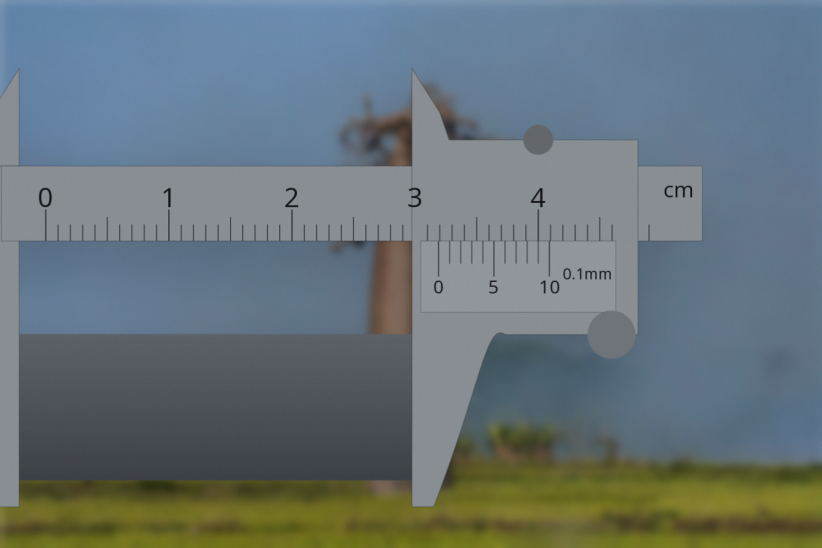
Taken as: 31.9,mm
